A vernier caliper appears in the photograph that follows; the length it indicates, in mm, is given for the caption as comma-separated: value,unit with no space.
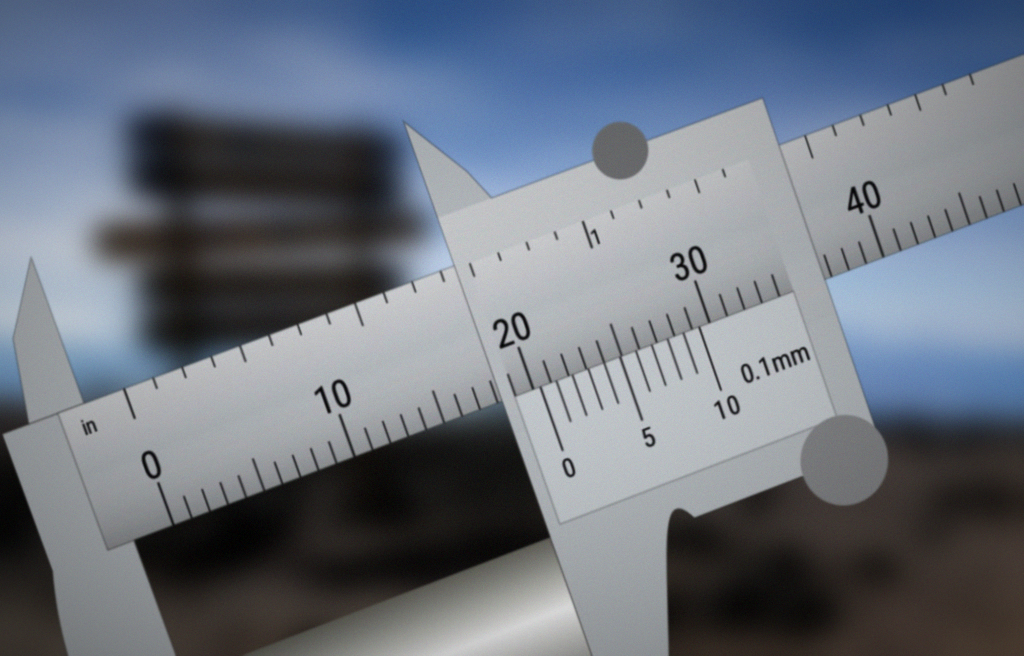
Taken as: 20.4,mm
